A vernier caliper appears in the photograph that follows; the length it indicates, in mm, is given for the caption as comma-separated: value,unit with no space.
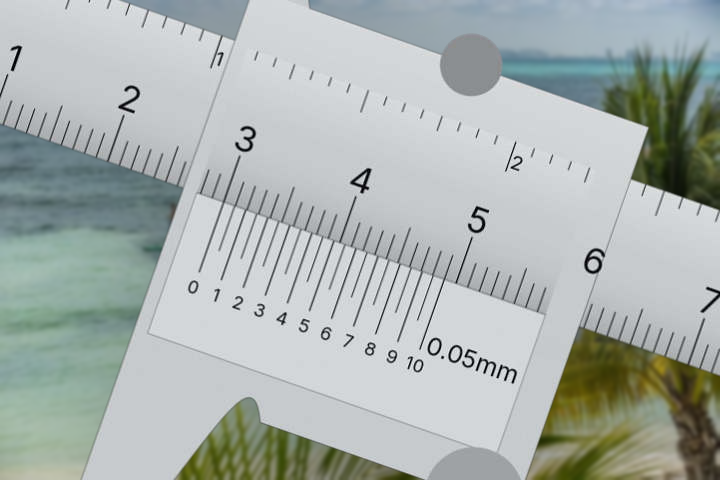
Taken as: 30.0,mm
